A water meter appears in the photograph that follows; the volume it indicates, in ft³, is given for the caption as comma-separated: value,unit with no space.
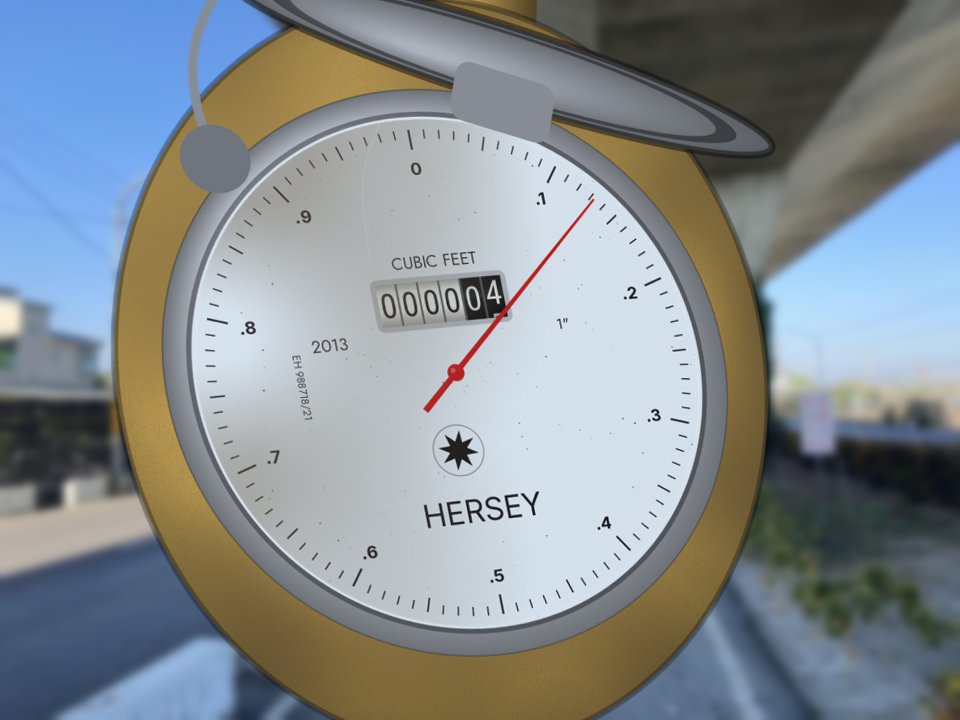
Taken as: 4.13,ft³
